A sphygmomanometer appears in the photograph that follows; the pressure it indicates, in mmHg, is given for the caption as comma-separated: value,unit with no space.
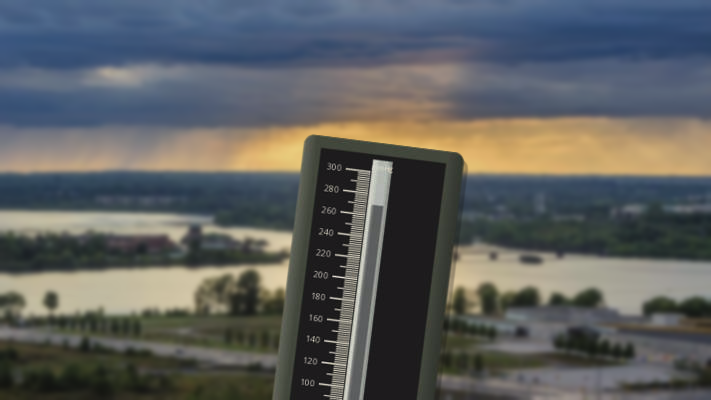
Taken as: 270,mmHg
